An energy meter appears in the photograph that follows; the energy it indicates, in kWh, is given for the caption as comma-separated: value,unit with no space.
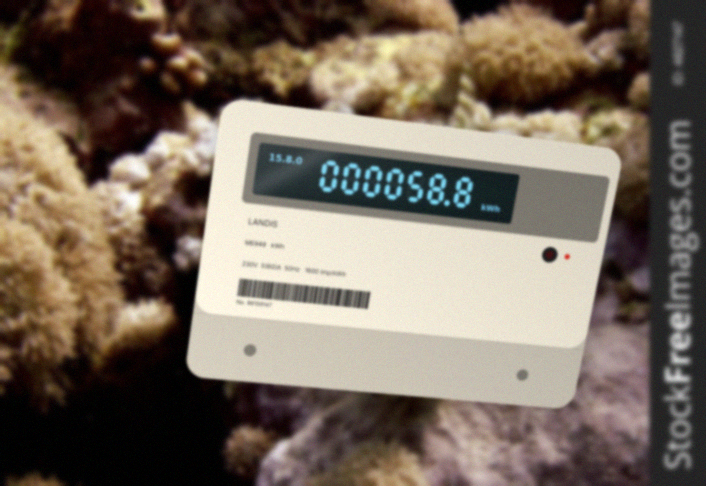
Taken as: 58.8,kWh
